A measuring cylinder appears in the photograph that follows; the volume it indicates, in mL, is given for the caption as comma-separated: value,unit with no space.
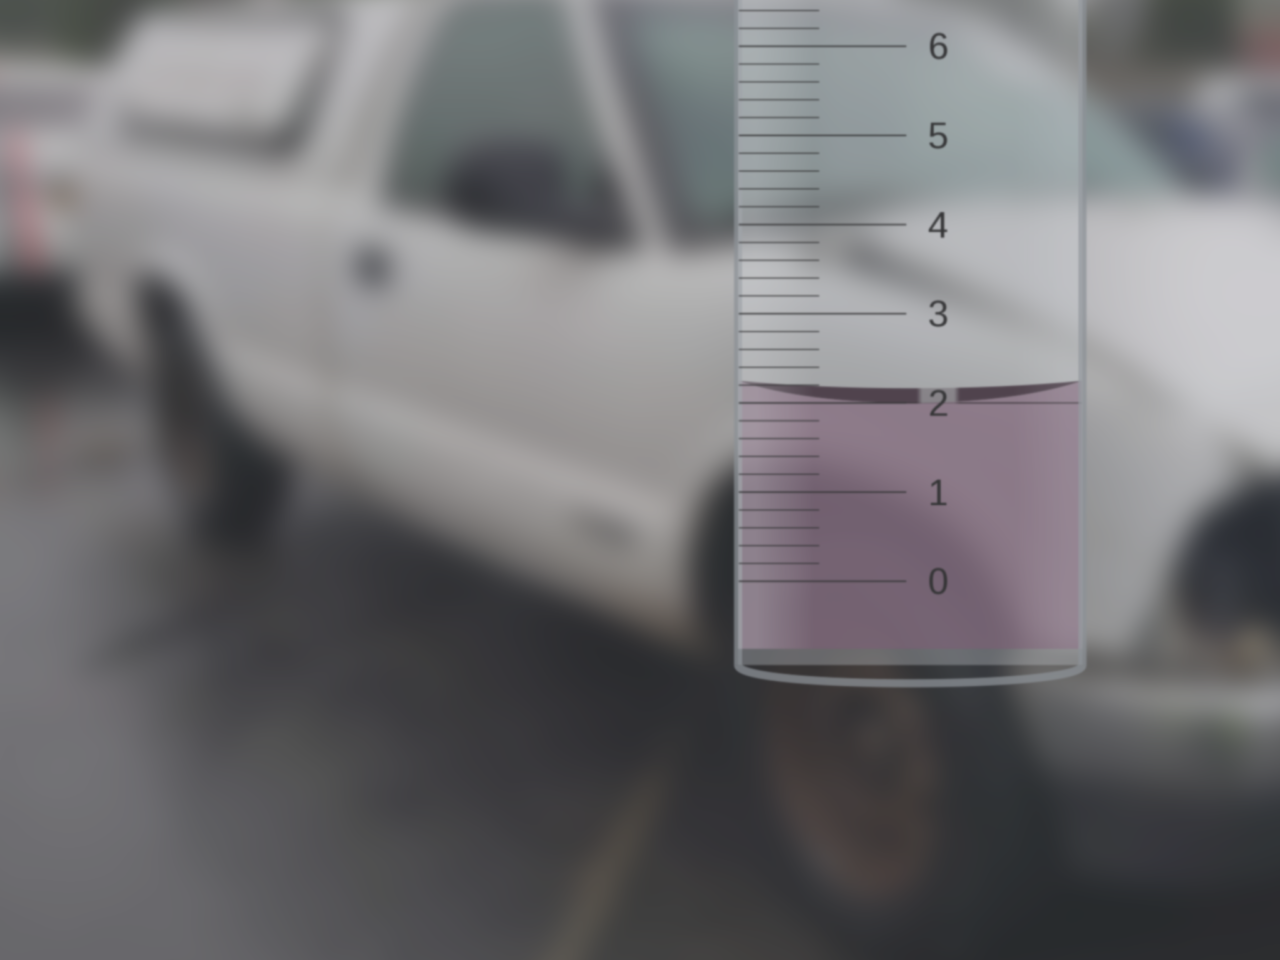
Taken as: 2,mL
